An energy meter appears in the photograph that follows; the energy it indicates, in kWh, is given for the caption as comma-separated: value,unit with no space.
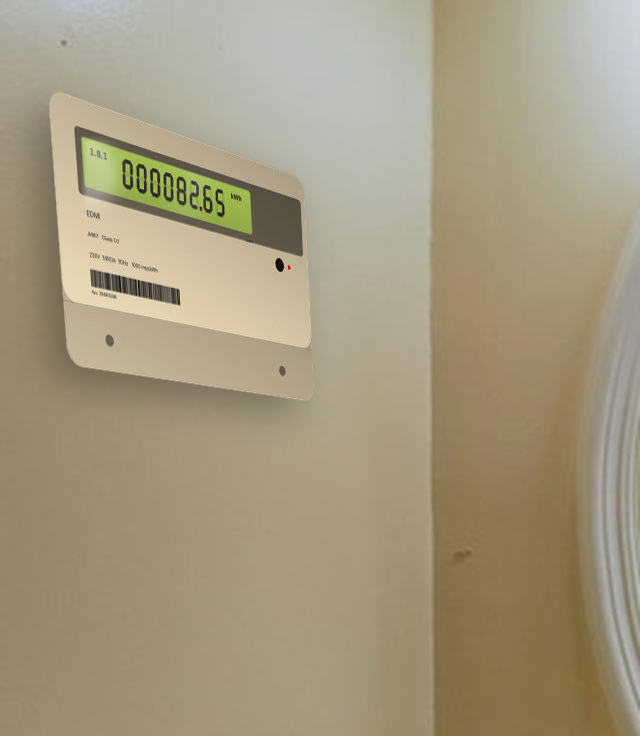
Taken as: 82.65,kWh
